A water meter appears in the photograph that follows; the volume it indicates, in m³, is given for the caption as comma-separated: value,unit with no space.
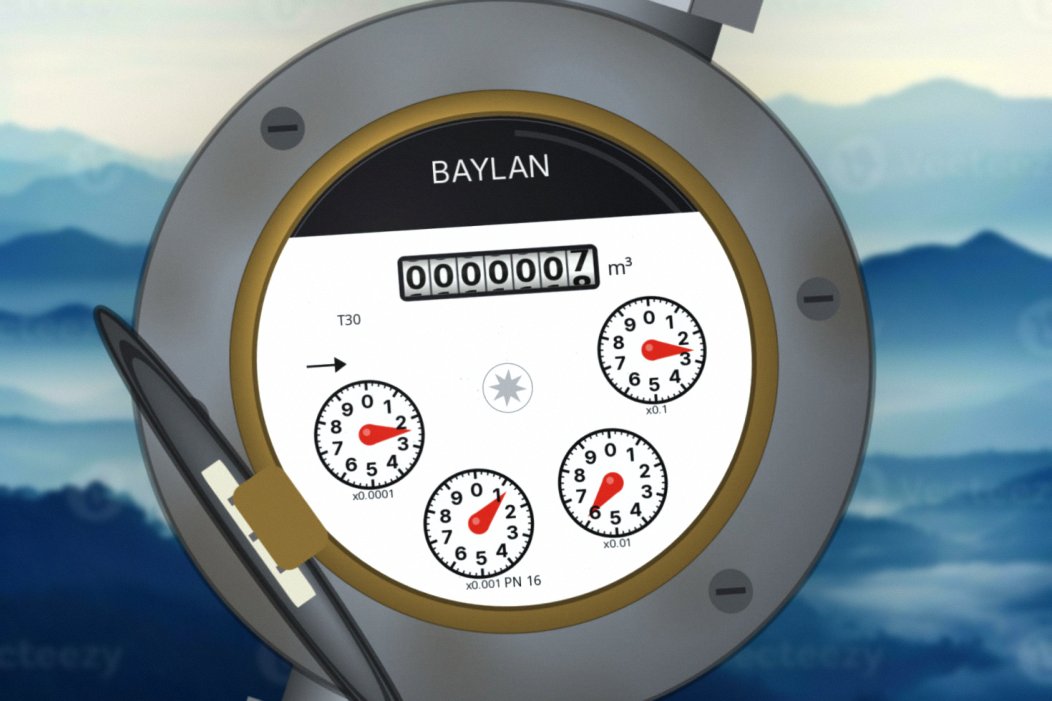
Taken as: 7.2612,m³
